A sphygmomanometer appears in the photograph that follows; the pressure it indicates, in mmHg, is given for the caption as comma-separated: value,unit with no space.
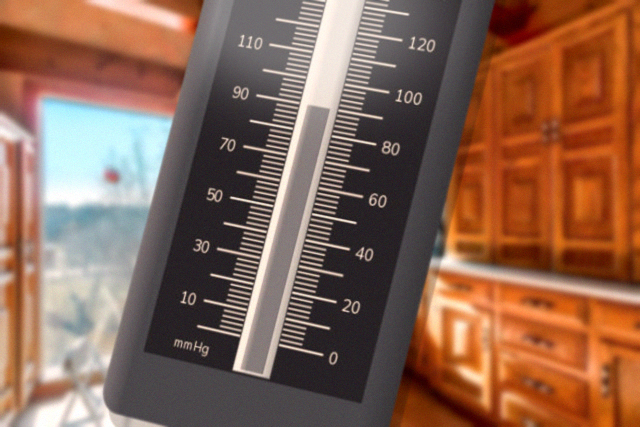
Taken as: 90,mmHg
